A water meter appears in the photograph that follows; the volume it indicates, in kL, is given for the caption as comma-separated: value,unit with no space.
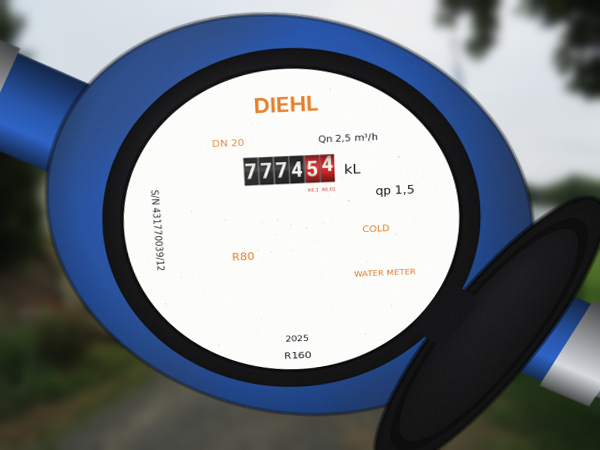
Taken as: 7774.54,kL
